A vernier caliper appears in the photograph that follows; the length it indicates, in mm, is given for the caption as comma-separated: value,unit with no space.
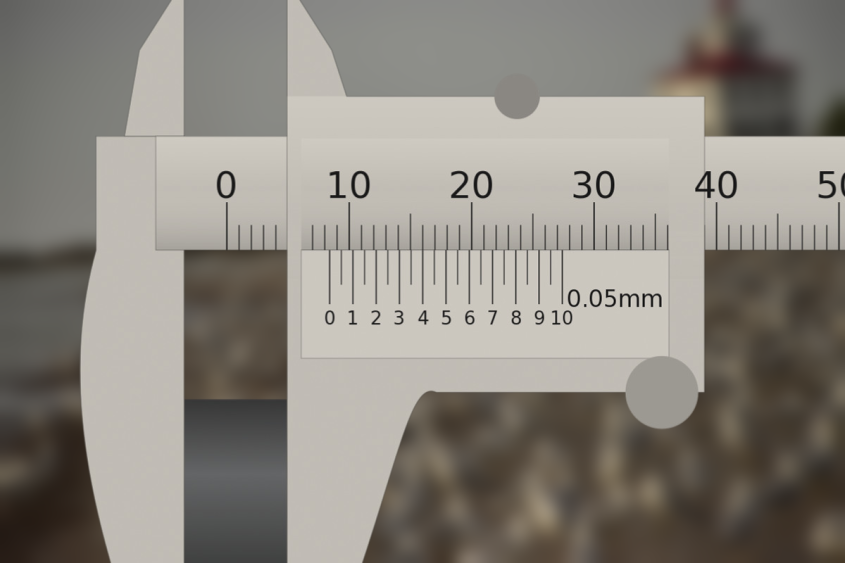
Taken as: 8.4,mm
